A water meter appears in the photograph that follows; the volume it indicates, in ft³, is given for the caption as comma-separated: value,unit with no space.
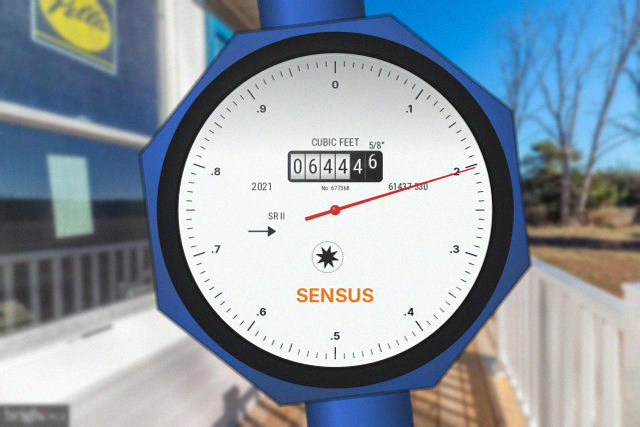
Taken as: 64446.20,ft³
